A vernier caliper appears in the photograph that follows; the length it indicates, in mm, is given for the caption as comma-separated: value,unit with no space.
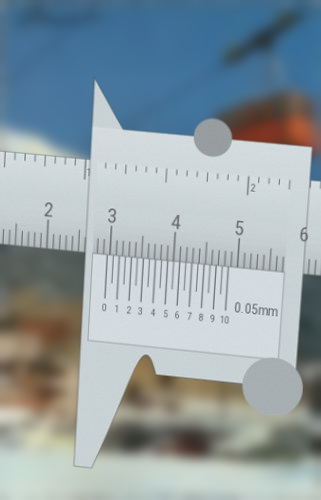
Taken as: 29.6,mm
